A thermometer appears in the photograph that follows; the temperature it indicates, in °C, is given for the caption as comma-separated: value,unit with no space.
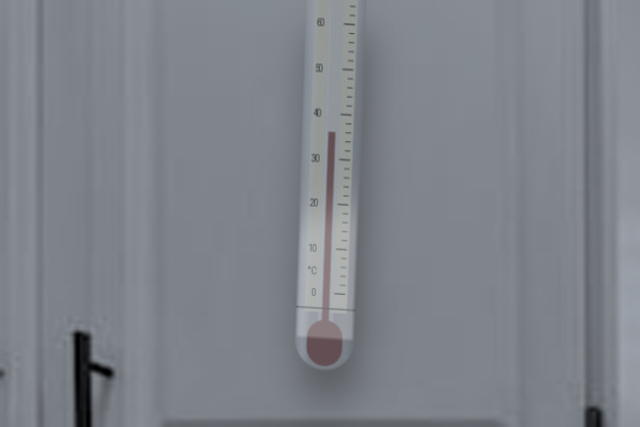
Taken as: 36,°C
